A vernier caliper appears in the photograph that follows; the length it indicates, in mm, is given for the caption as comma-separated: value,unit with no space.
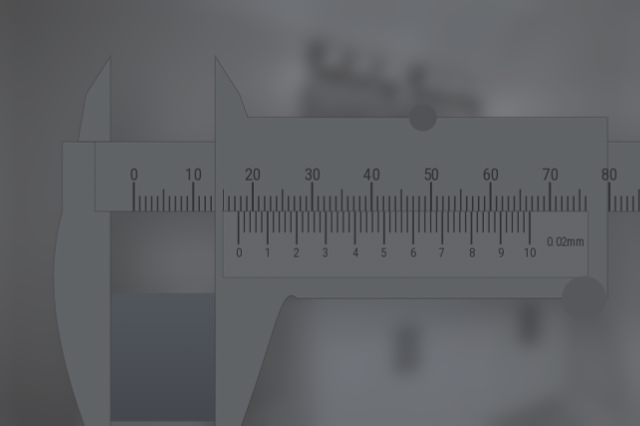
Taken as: 17.6,mm
